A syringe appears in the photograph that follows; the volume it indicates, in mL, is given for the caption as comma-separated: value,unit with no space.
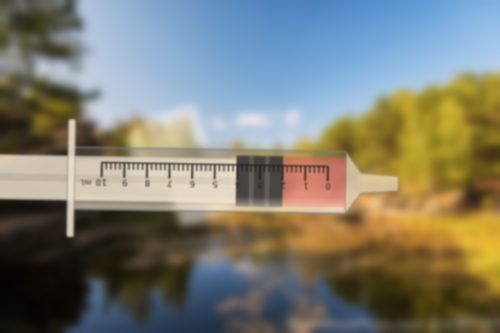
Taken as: 2,mL
